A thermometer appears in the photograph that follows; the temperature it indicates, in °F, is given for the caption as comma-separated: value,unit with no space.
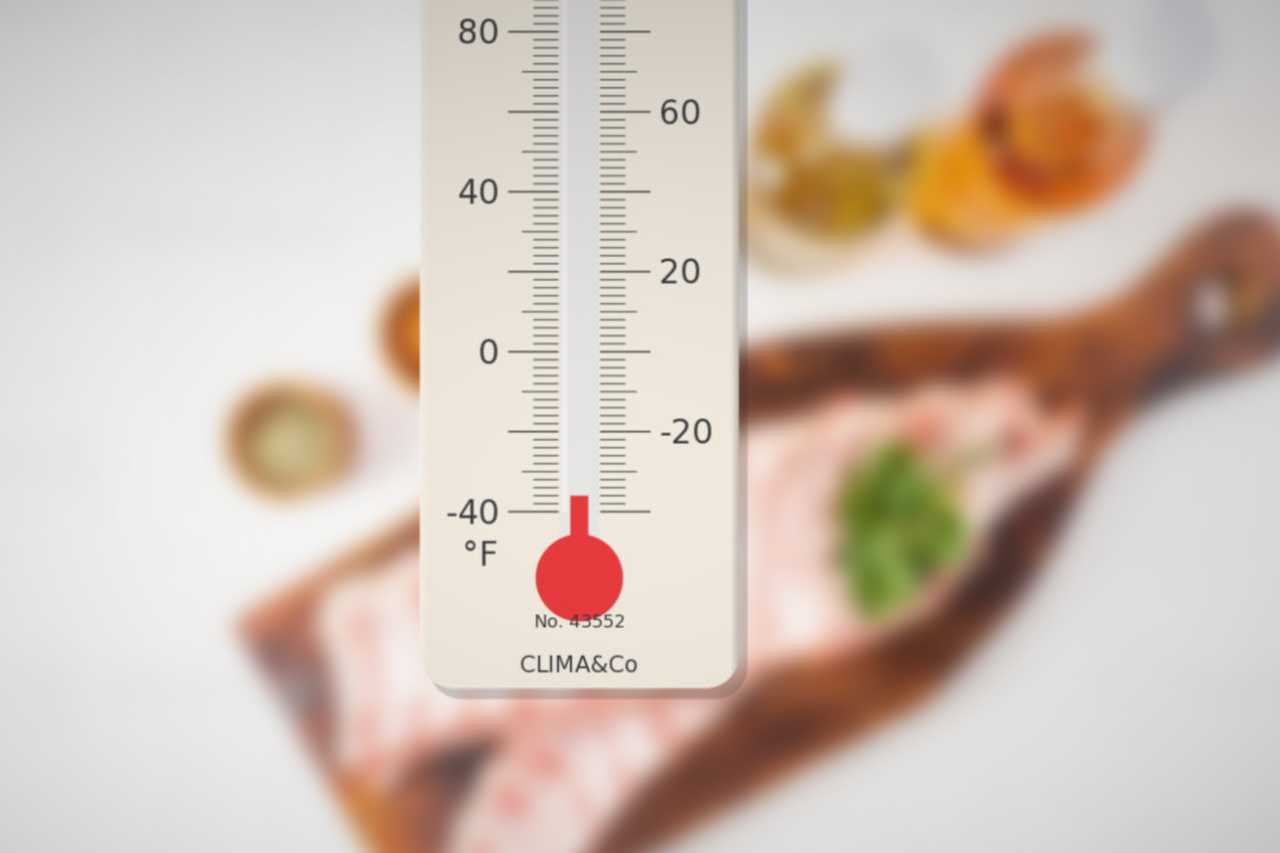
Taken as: -36,°F
